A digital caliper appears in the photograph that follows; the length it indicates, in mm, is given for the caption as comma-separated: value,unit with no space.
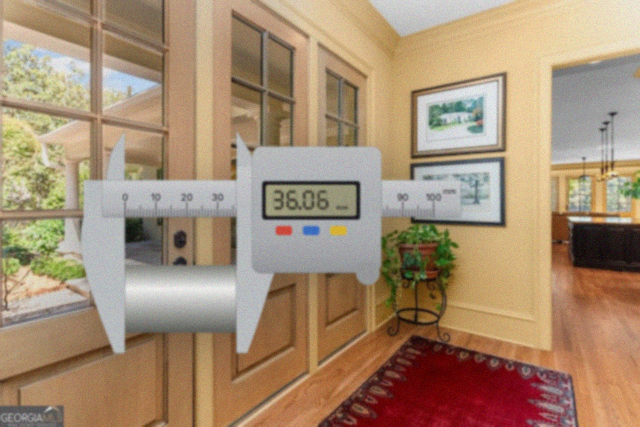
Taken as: 36.06,mm
